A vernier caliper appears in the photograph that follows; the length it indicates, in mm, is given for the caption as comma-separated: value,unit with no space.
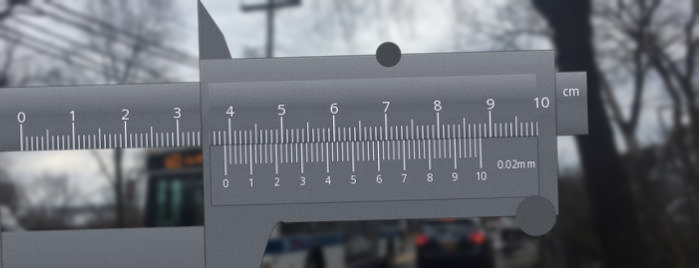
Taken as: 39.0,mm
